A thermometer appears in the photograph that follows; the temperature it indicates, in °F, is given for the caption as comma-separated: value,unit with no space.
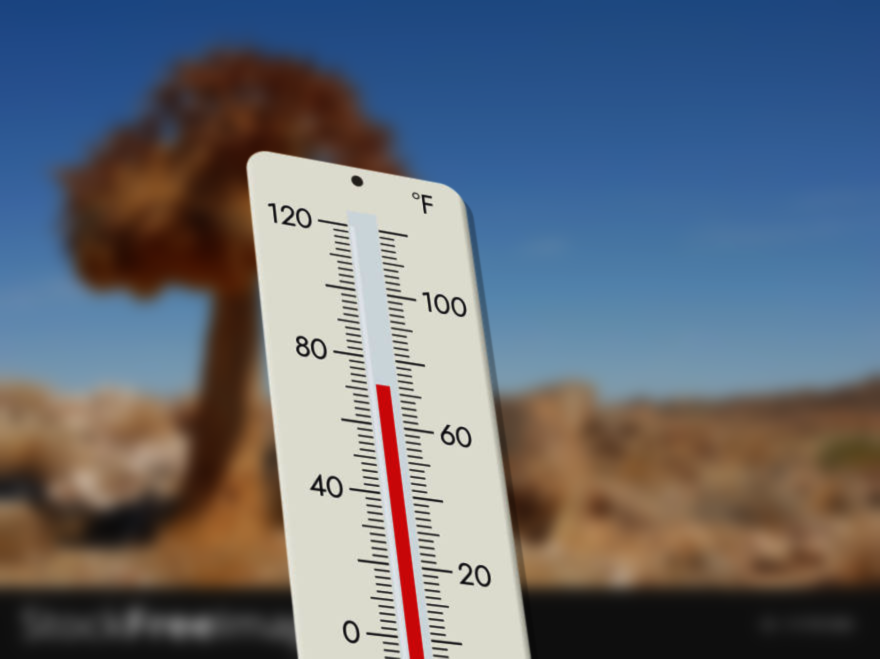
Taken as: 72,°F
